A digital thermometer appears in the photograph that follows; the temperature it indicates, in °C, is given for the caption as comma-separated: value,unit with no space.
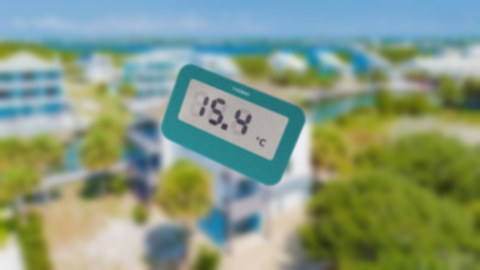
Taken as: 15.4,°C
